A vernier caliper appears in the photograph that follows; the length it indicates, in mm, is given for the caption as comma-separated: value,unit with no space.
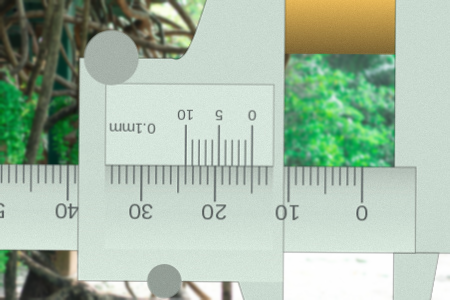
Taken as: 15.0,mm
